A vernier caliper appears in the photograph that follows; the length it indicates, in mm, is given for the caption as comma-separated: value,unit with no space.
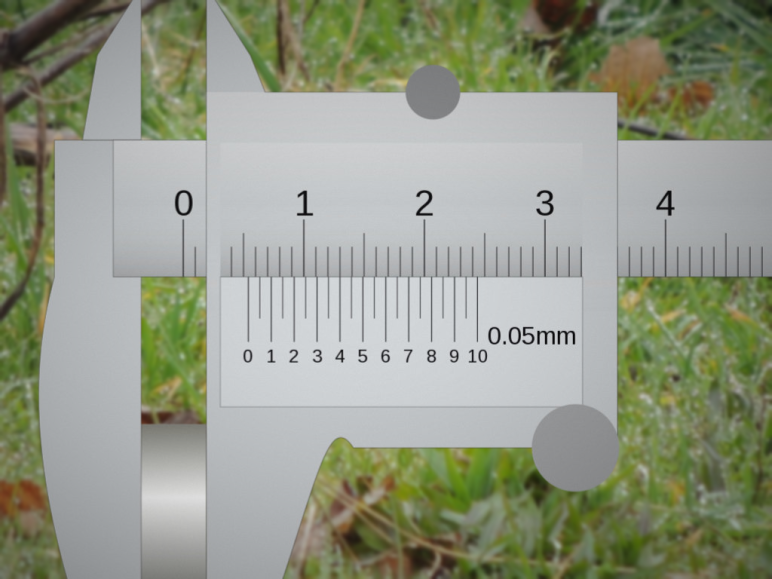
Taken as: 5.4,mm
